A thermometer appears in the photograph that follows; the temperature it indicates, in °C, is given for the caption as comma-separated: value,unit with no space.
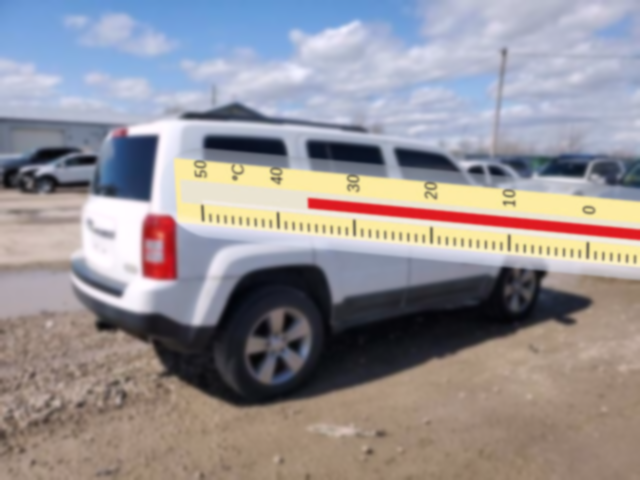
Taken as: 36,°C
